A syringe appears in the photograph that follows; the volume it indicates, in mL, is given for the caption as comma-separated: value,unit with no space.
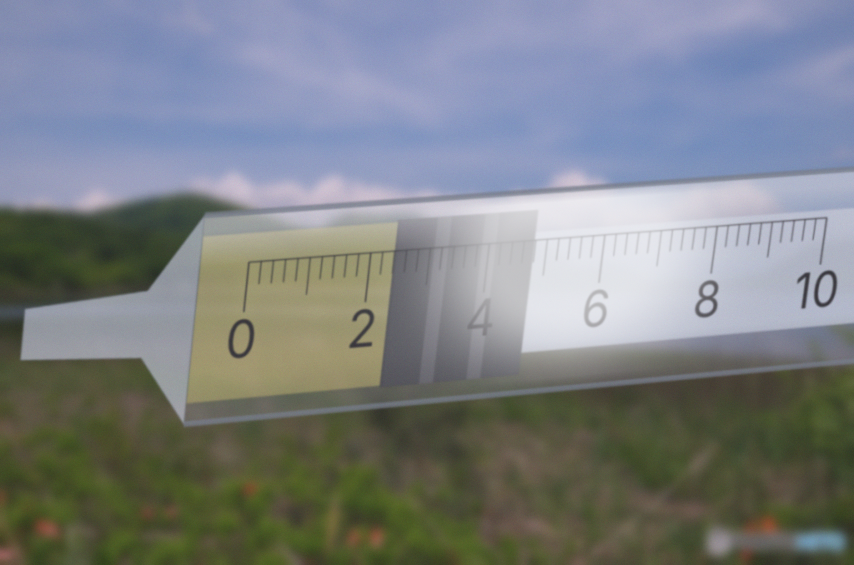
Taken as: 2.4,mL
